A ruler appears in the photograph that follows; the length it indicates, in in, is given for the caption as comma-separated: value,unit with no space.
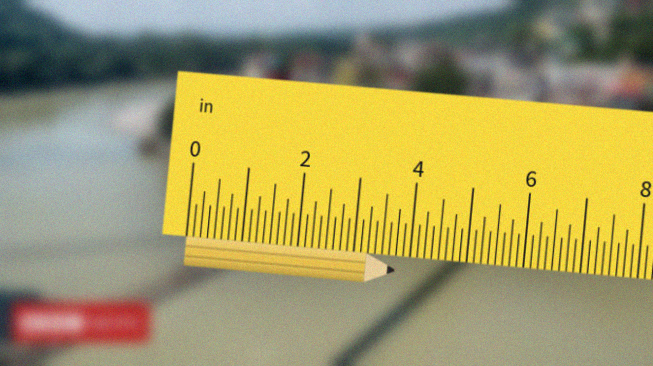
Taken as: 3.75,in
